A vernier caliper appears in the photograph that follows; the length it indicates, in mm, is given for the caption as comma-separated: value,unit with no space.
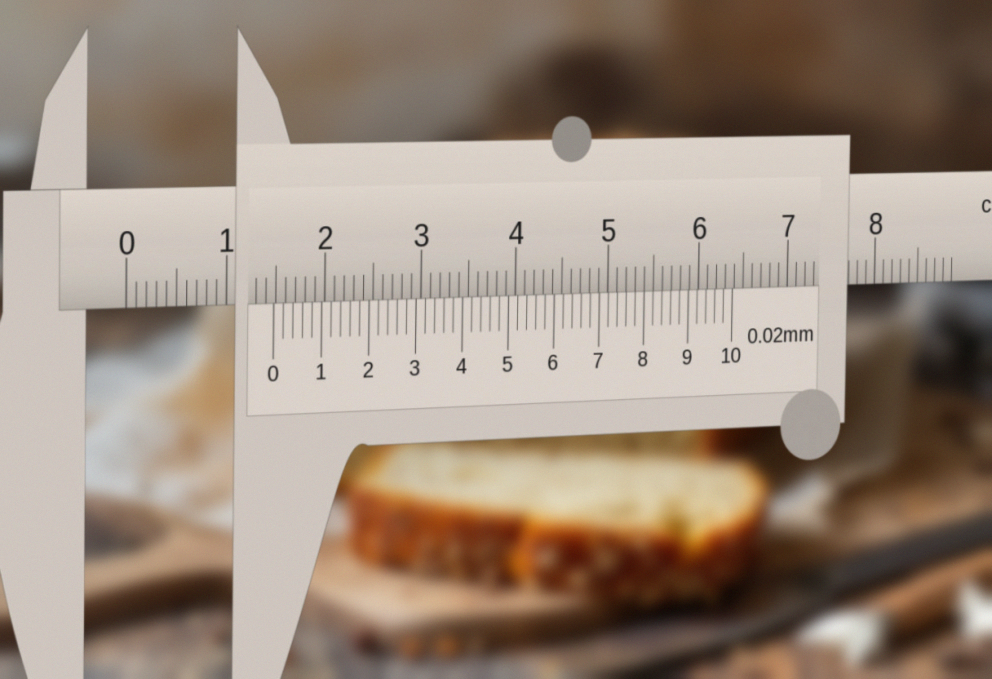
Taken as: 14.8,mm
